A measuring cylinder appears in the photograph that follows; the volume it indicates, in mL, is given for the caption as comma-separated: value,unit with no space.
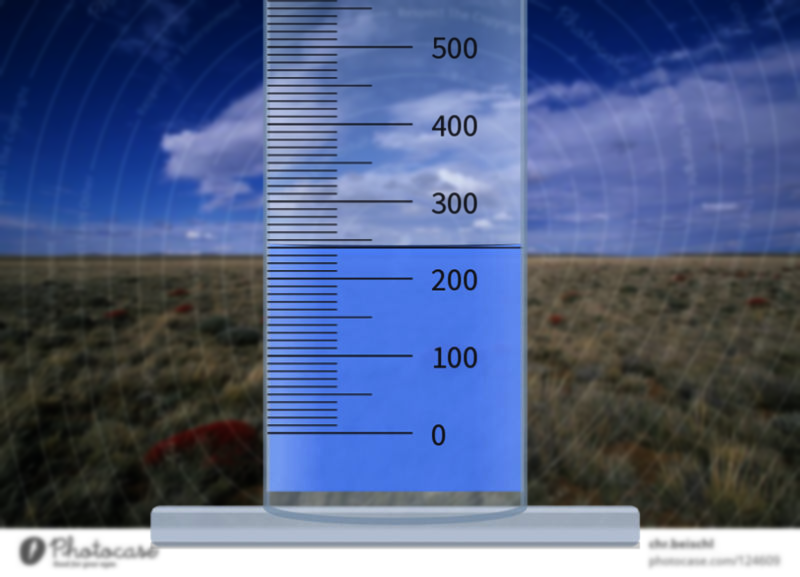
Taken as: 240,mL
